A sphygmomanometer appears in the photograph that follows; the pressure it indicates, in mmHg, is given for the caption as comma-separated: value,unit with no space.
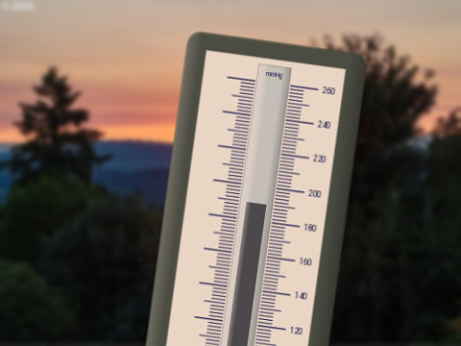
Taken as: 190,mmHg
